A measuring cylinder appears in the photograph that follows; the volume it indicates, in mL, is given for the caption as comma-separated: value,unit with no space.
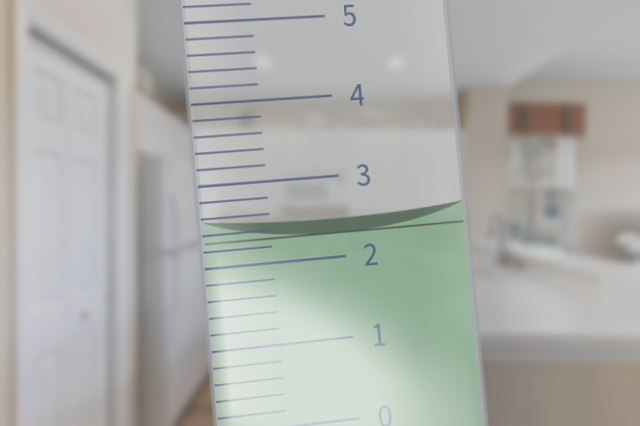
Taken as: 2.3,mL
